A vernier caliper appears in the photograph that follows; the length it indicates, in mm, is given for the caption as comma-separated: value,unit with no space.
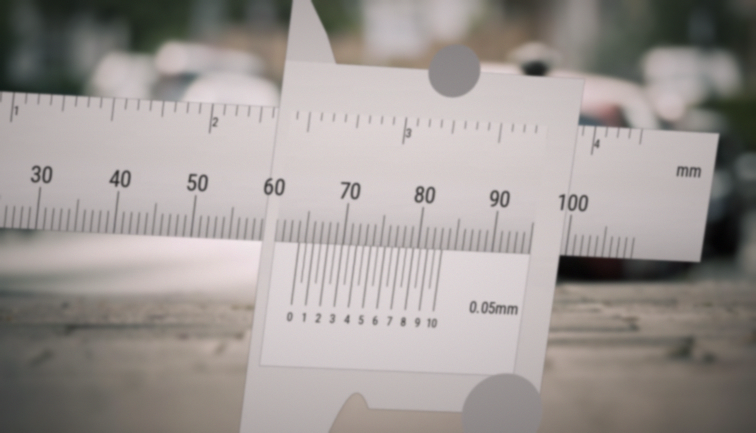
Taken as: 64.2,mm
